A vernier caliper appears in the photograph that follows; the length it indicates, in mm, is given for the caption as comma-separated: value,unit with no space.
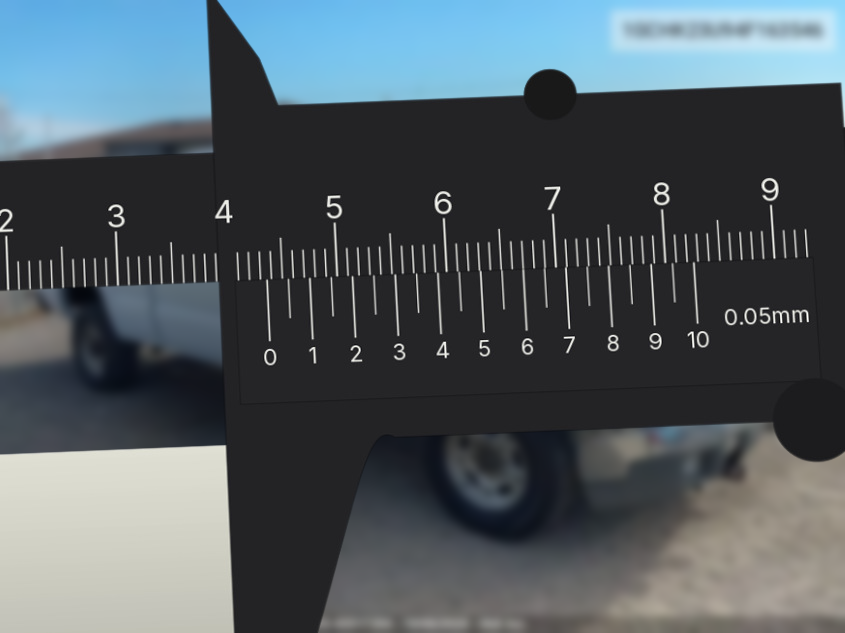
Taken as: 43.6,mm
